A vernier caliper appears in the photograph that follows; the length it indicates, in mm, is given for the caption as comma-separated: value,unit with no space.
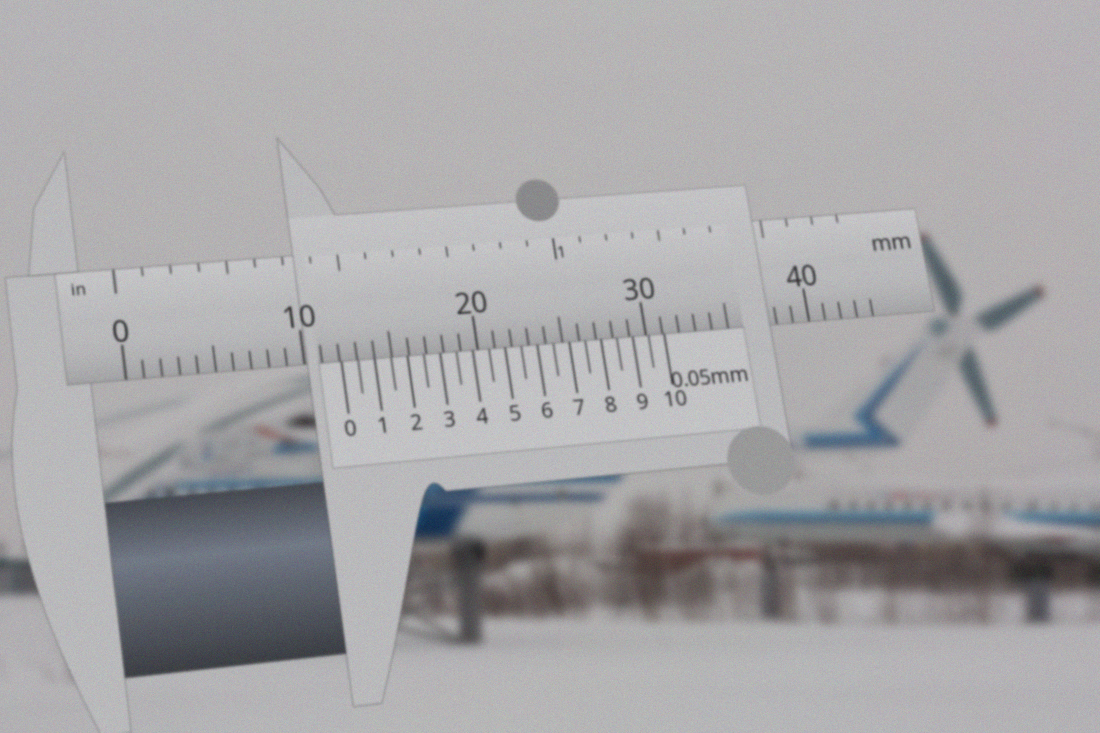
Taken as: 12.1,mm
